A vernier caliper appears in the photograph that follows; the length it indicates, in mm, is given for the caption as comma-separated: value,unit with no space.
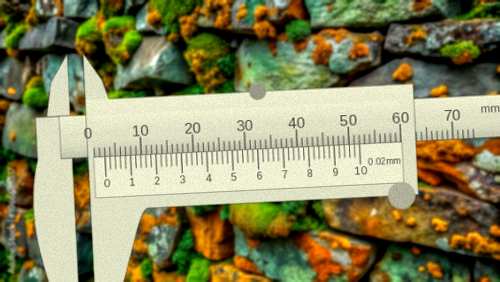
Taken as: 3.0,mm
